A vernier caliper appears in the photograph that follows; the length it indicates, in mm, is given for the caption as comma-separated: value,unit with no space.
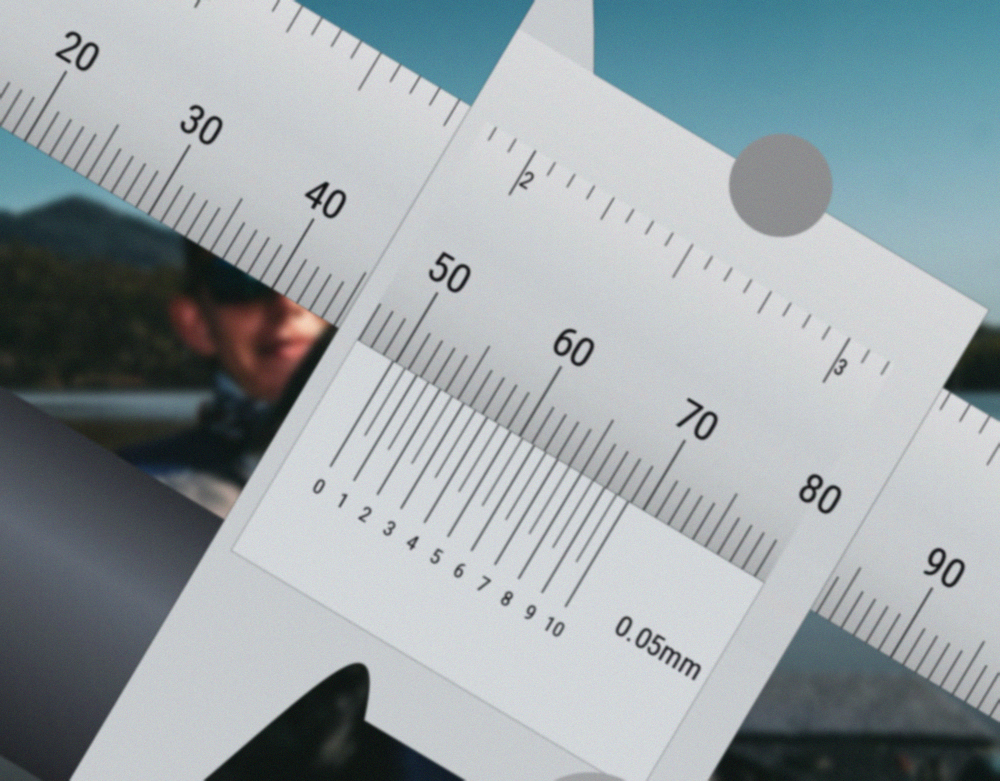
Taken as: 49.8,mm
